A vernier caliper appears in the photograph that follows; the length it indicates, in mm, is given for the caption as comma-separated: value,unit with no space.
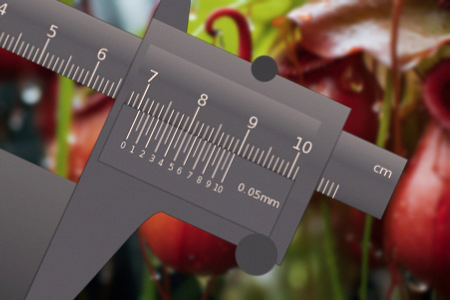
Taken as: 70.4,mm
